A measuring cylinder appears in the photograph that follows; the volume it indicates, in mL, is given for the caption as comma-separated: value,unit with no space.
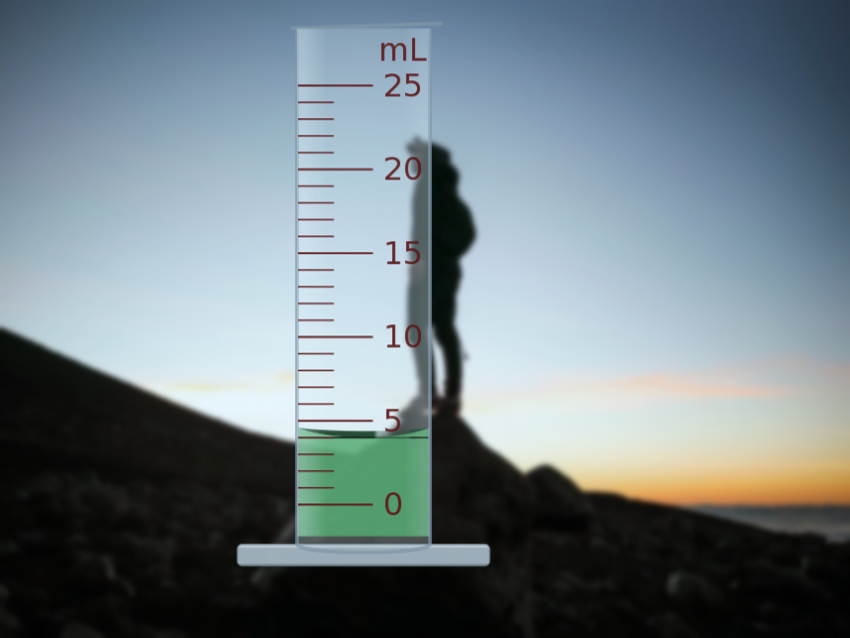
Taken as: 4,mL
